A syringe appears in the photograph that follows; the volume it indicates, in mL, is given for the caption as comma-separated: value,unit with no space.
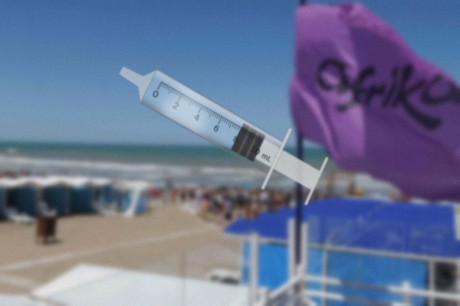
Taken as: 8,mL
